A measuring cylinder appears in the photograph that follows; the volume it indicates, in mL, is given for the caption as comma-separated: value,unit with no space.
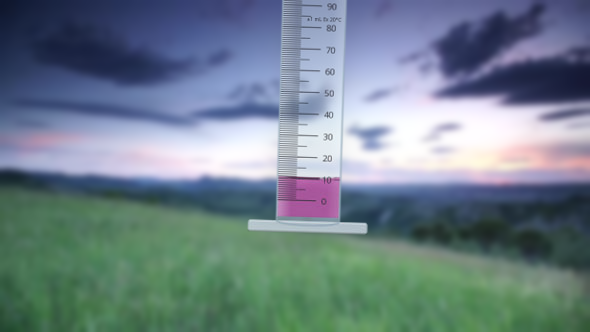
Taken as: 10,mL
